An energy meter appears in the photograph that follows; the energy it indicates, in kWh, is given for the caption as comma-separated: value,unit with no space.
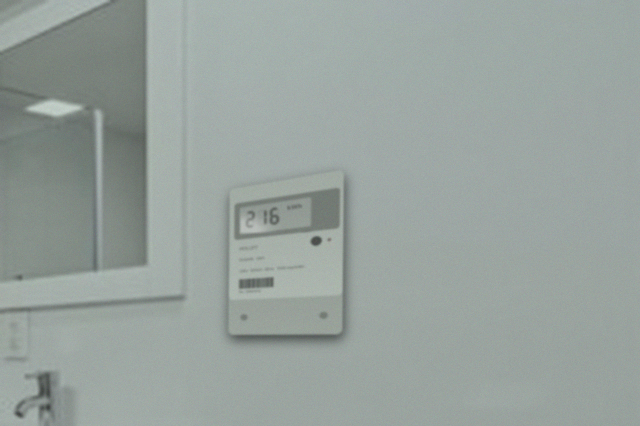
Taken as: 216,kWh
